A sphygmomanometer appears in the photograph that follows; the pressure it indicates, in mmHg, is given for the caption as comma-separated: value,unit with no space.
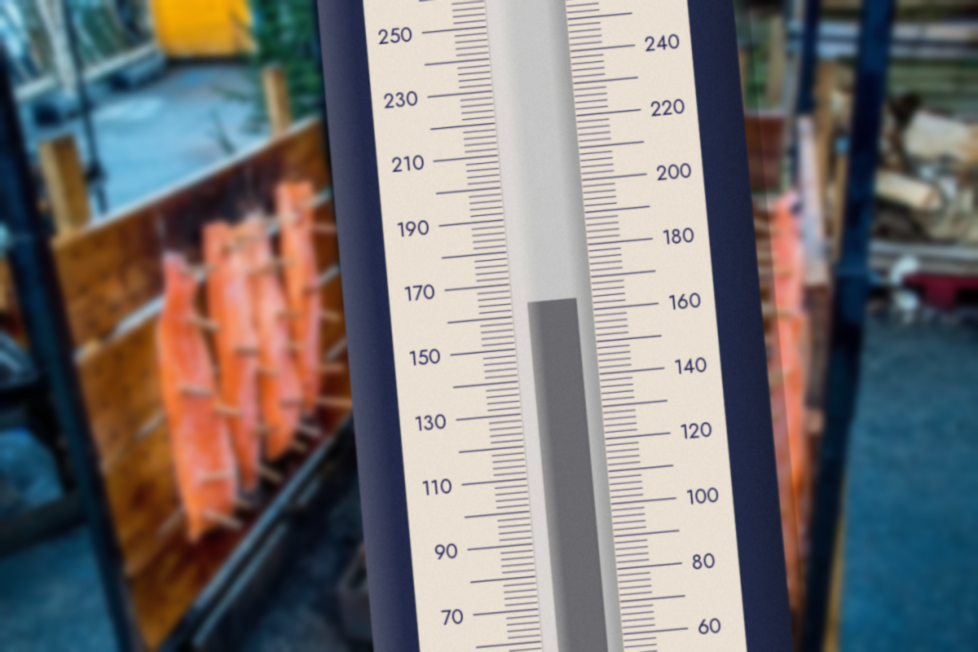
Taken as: 164,mmHg
